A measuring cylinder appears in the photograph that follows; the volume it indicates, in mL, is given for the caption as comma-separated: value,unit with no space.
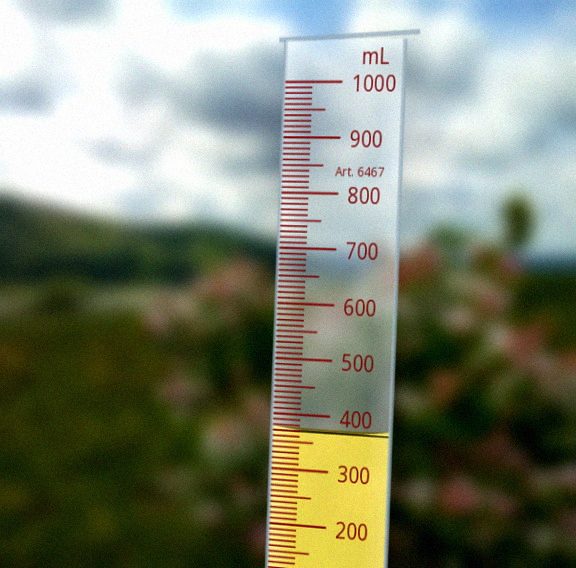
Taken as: 370,mL
